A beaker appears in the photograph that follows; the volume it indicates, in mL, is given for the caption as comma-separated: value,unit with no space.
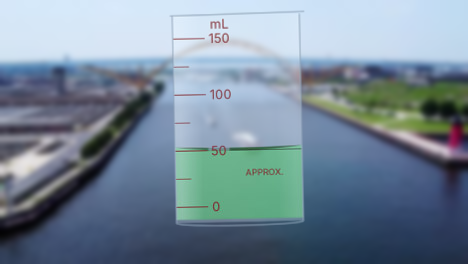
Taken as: 50,mL
